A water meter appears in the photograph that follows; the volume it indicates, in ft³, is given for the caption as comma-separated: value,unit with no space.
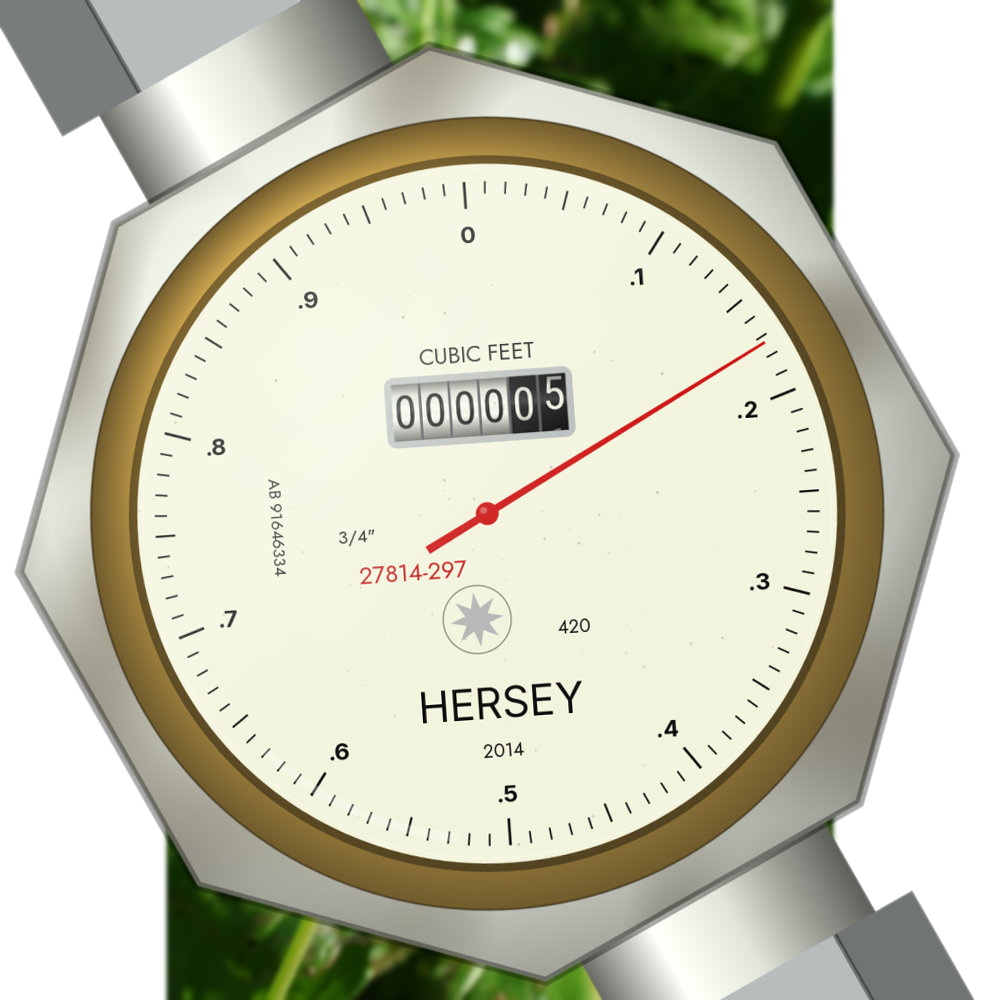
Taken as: 5.17,ft³
